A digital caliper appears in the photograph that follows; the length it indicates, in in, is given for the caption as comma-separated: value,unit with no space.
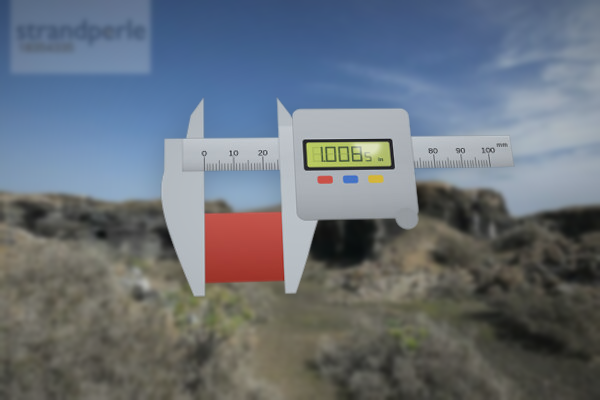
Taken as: 1.0085,in
